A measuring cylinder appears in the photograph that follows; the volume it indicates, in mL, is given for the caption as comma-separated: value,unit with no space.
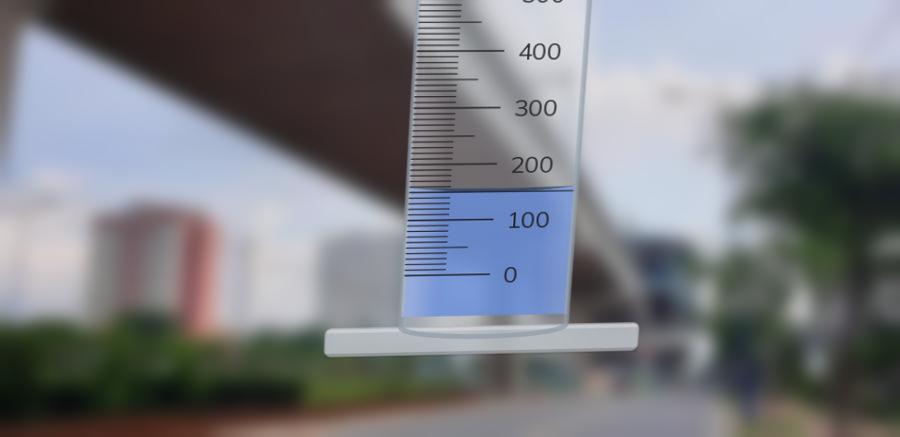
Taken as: 150,mL
